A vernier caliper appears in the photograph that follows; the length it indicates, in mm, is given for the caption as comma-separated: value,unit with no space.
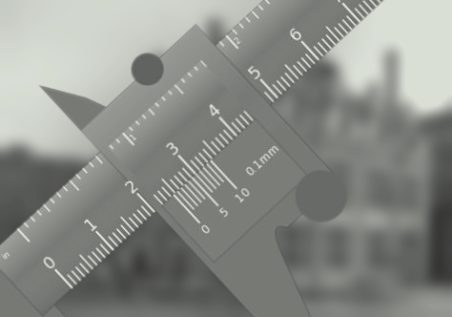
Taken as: 24.6,mm
